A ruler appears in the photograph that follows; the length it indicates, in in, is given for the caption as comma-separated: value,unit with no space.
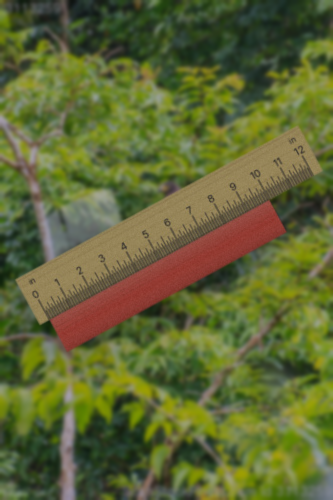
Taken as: 10,in
